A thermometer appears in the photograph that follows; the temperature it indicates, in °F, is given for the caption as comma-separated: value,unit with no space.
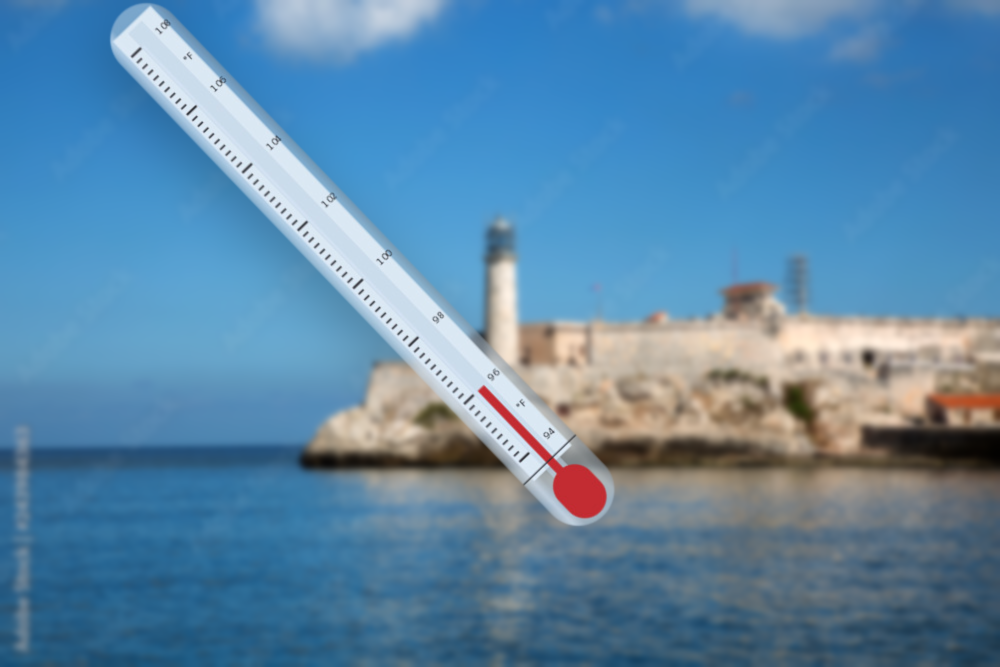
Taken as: 96,°F
